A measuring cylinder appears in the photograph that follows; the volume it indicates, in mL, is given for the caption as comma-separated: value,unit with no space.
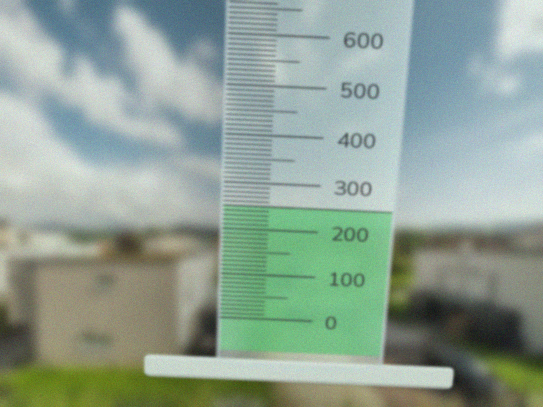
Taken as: 250,mL
